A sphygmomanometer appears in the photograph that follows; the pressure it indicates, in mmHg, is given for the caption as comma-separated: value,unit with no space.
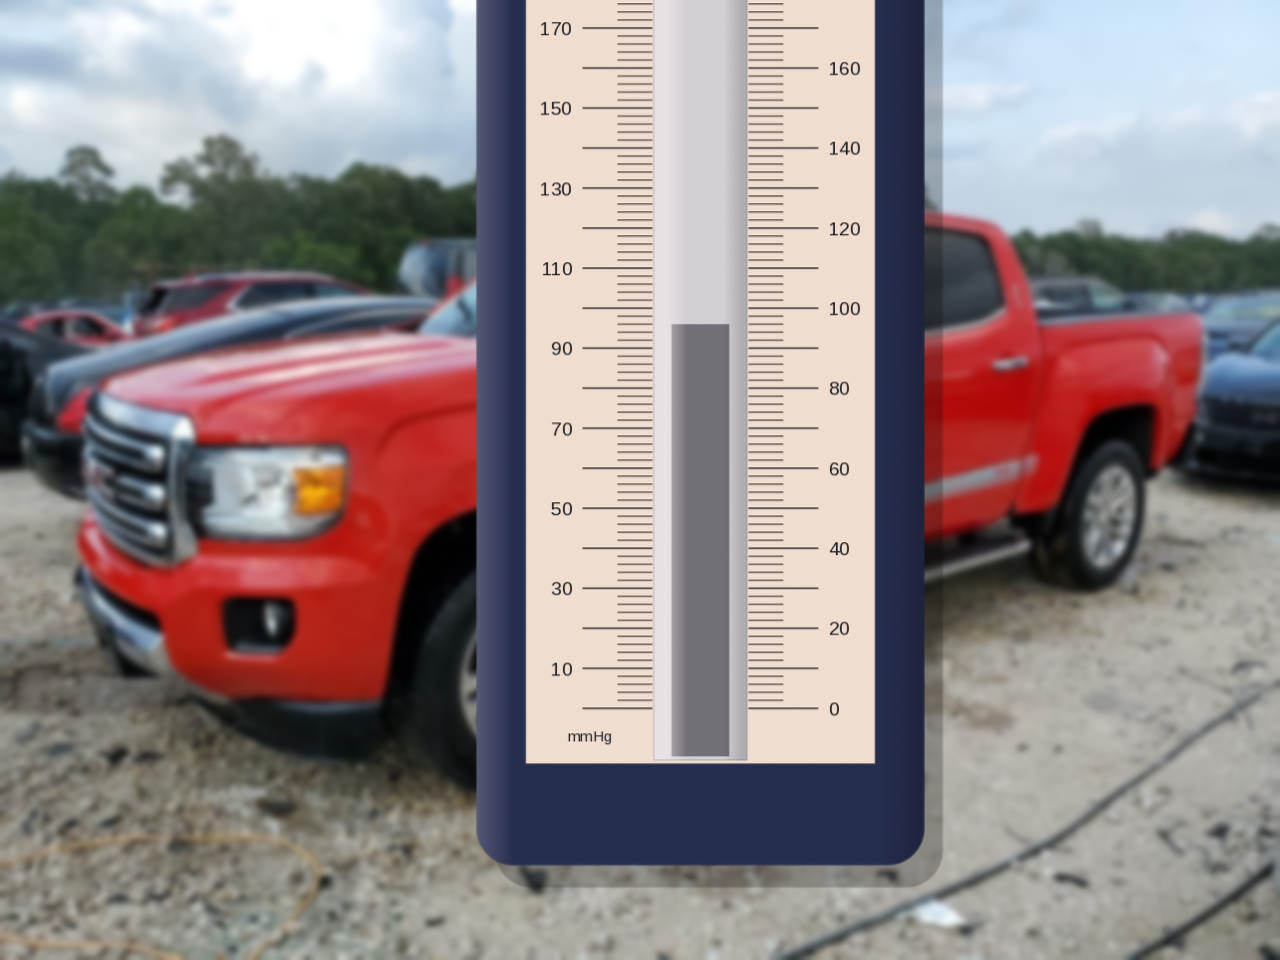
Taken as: 96,mmHg
